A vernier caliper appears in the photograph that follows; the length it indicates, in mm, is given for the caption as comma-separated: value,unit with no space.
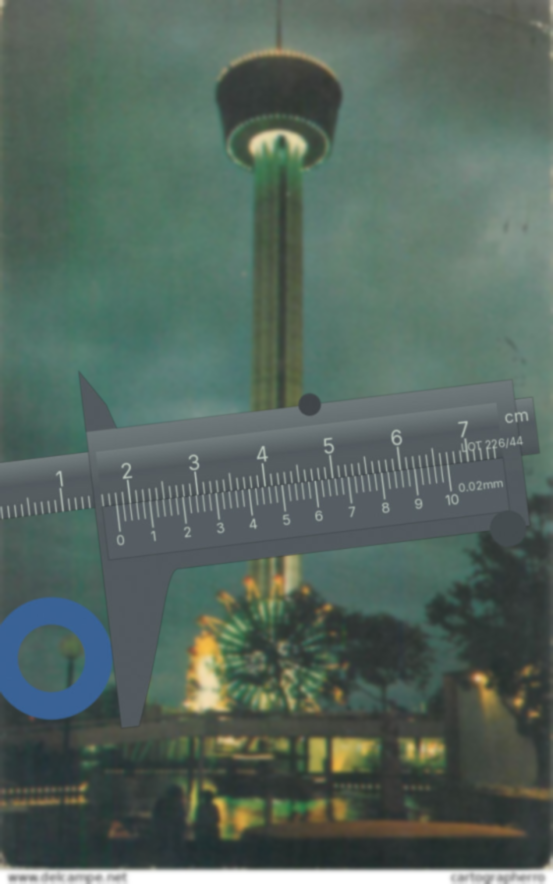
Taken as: 18.0,mm
